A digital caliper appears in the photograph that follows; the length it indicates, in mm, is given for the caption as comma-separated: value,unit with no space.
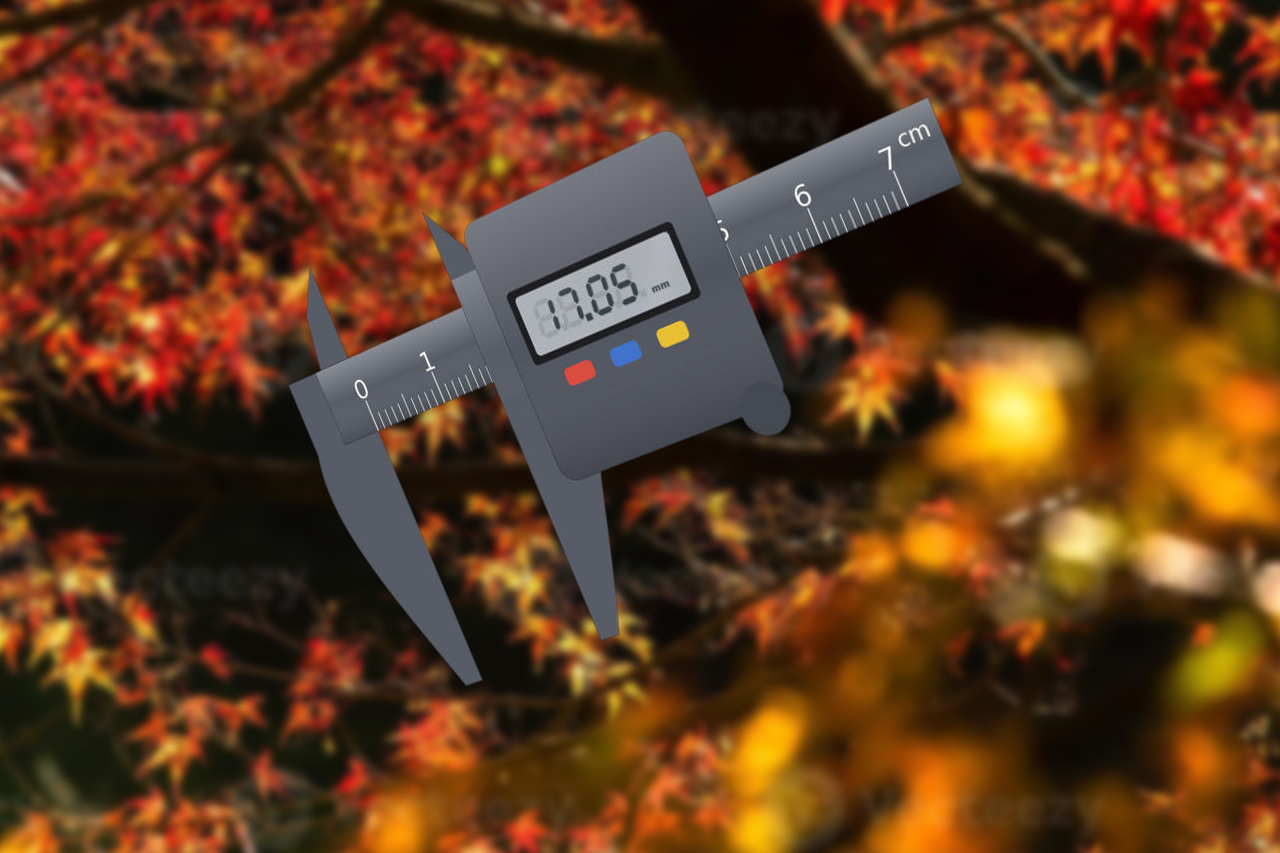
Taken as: 17.05,mm
